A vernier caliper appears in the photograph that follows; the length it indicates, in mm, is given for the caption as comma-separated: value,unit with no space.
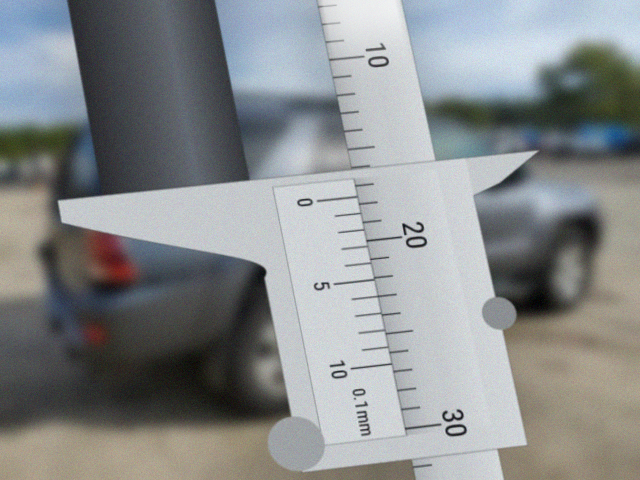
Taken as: 17.6,mm
